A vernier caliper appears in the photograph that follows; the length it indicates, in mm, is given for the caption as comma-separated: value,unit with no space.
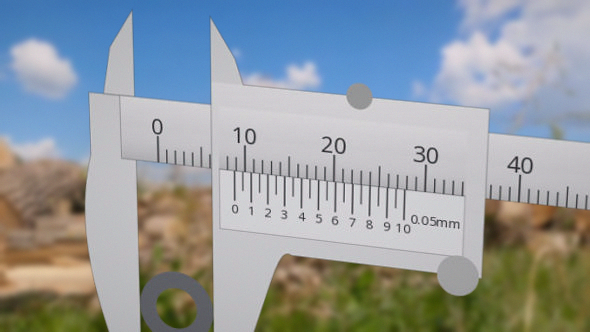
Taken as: 8.8,mm
